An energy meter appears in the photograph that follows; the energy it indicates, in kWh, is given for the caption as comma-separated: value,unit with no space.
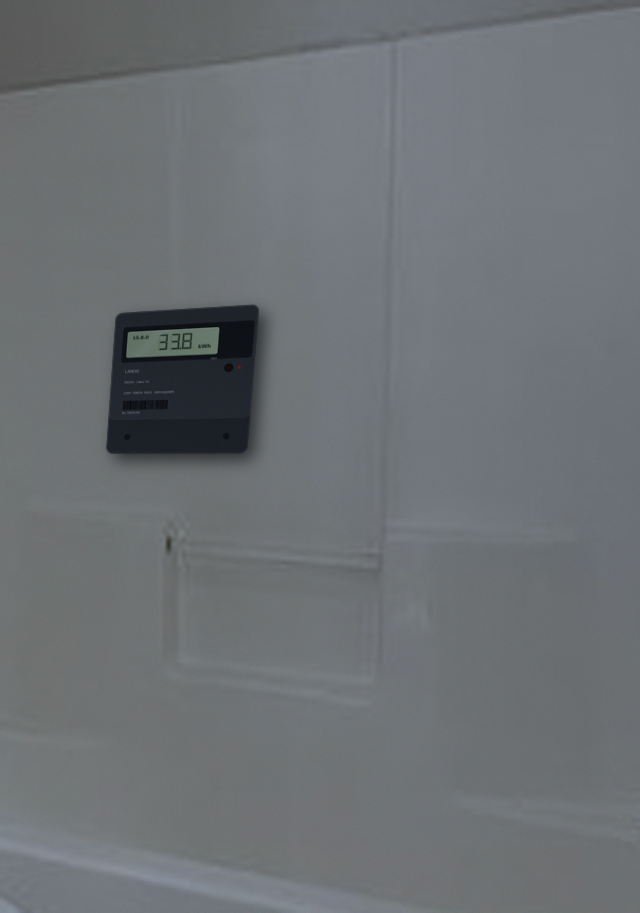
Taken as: 33.8,kWh
